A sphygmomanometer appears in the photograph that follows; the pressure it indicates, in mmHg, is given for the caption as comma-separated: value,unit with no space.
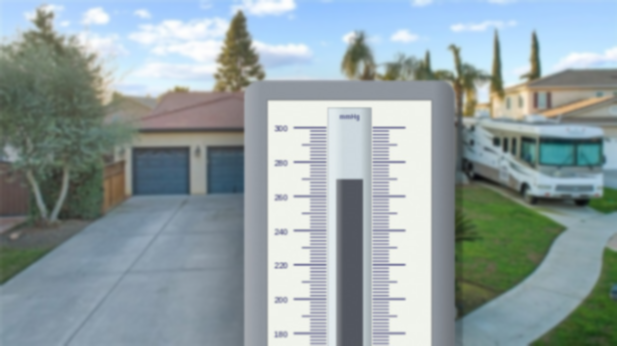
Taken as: 270,mmHg
